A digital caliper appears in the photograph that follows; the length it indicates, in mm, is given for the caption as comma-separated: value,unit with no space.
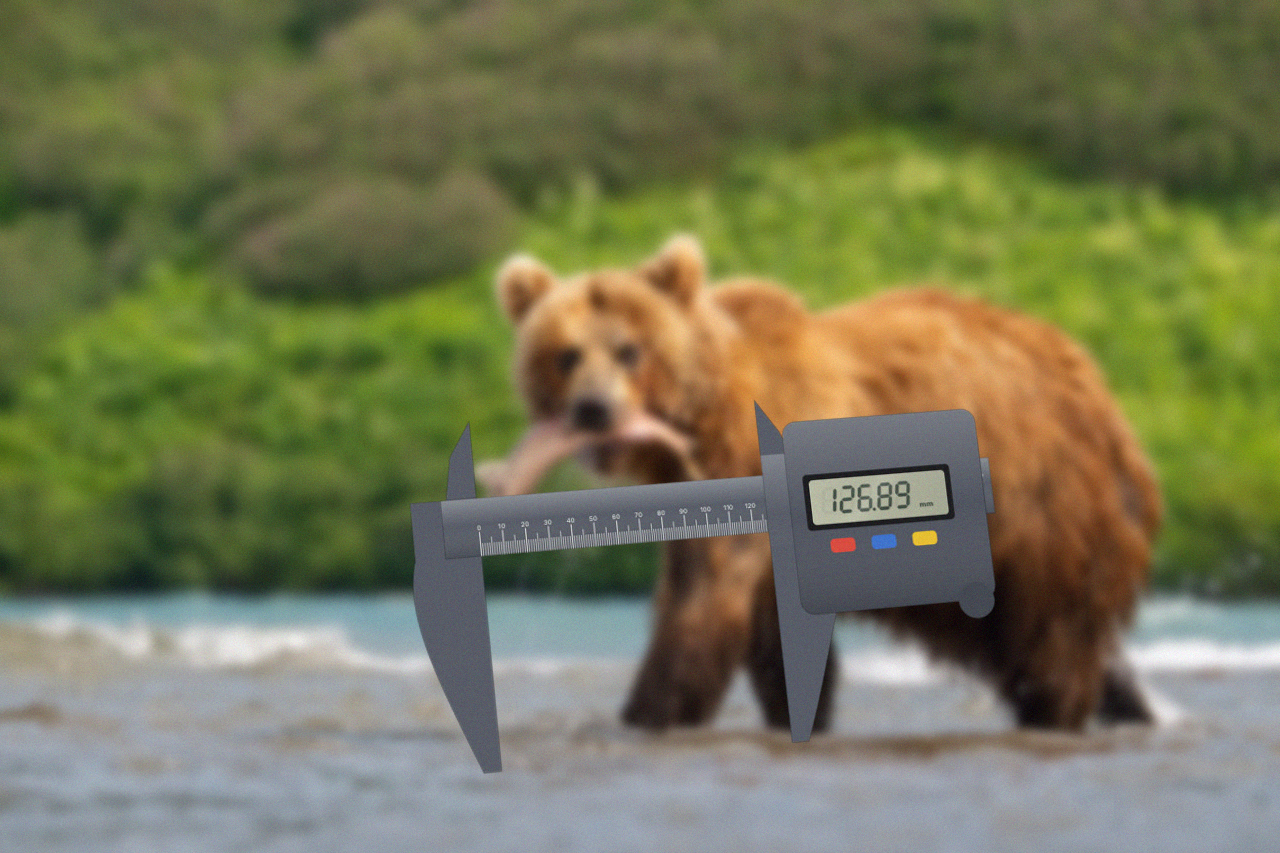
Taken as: 126.89,mm
